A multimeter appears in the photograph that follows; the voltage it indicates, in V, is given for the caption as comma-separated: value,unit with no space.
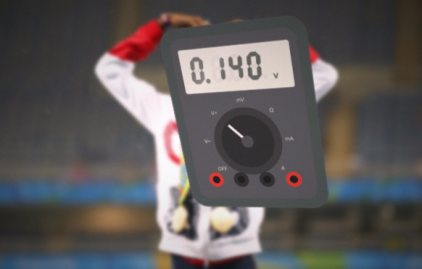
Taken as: 0.140,V
